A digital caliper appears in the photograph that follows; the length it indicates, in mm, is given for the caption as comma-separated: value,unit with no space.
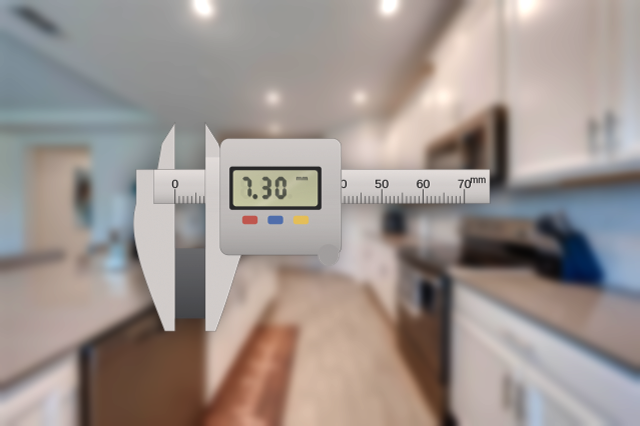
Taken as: 7.30,mm
